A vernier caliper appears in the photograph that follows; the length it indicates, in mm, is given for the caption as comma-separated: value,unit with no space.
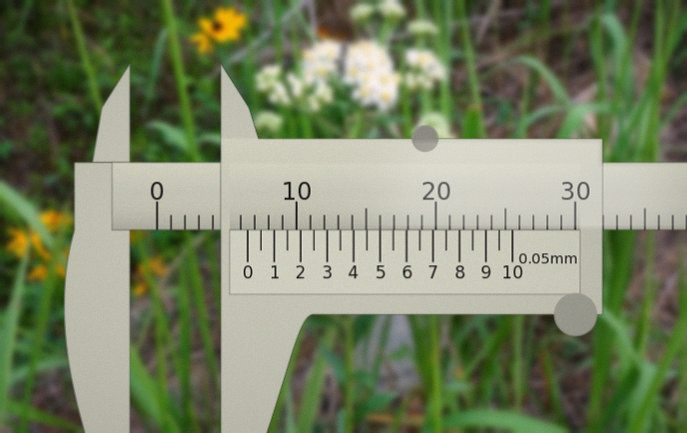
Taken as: 6.5,mm
